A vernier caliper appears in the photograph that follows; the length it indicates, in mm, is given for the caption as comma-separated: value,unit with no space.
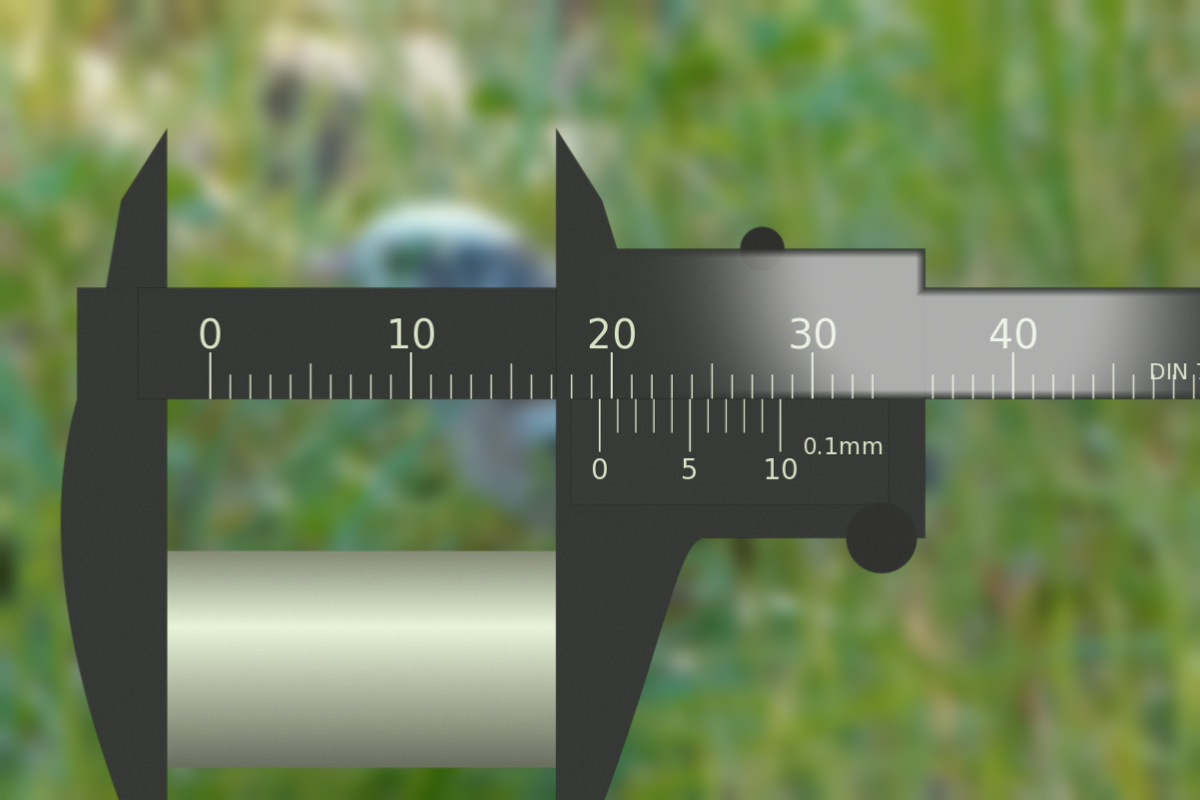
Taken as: 19.4,mm
